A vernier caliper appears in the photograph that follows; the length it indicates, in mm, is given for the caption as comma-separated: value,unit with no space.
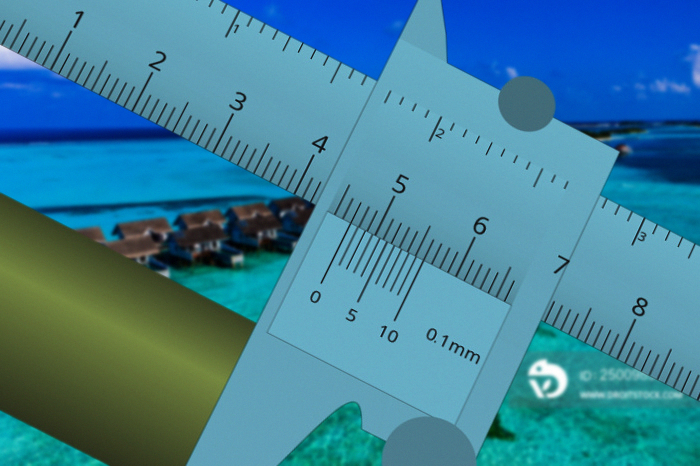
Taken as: 47.0,mm
